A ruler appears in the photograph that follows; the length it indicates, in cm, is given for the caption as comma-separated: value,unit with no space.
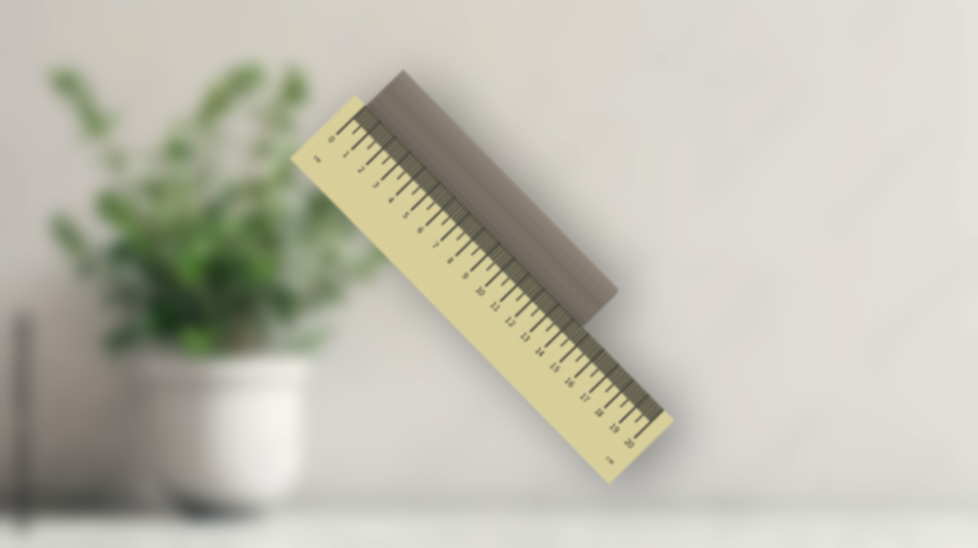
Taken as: 14.5,cm
